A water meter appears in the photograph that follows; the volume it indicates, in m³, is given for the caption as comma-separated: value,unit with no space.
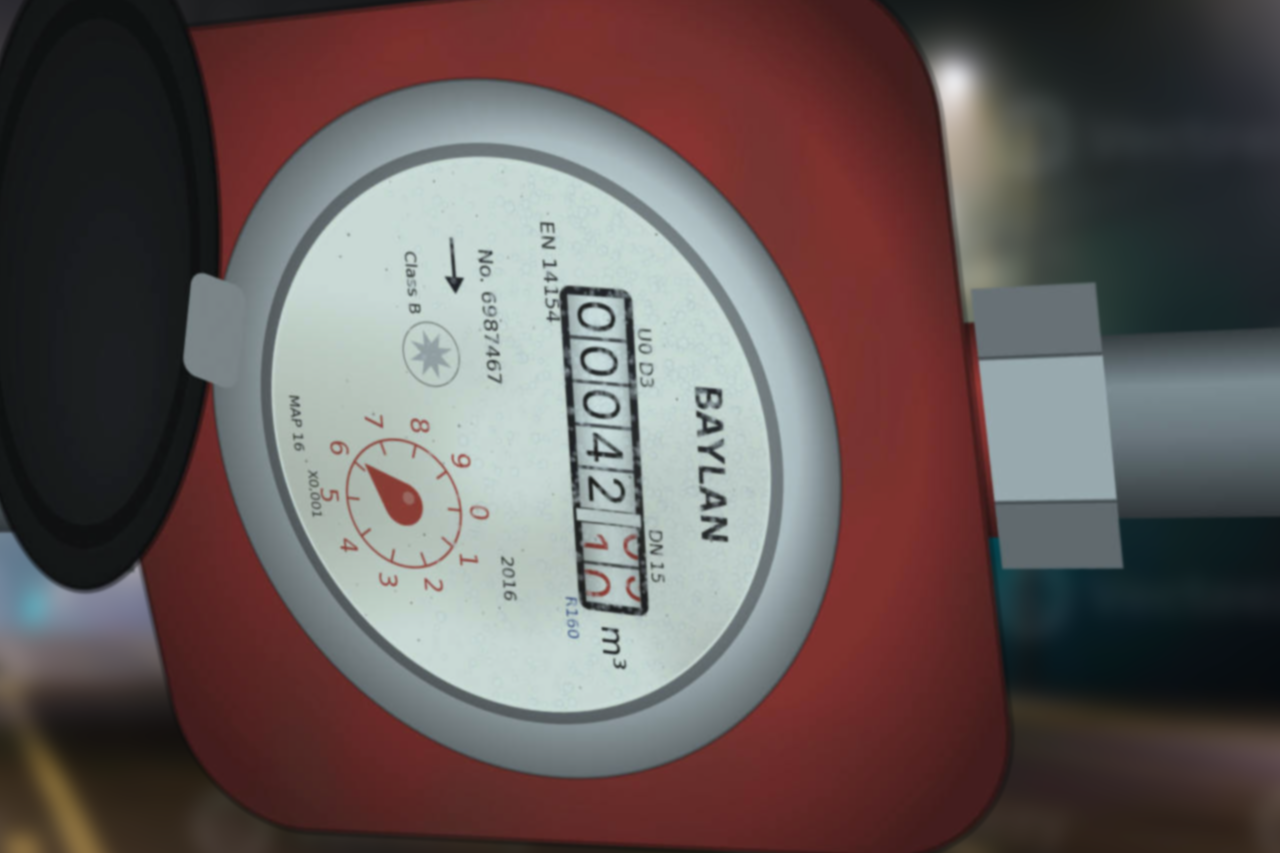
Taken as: 42.096,m³
